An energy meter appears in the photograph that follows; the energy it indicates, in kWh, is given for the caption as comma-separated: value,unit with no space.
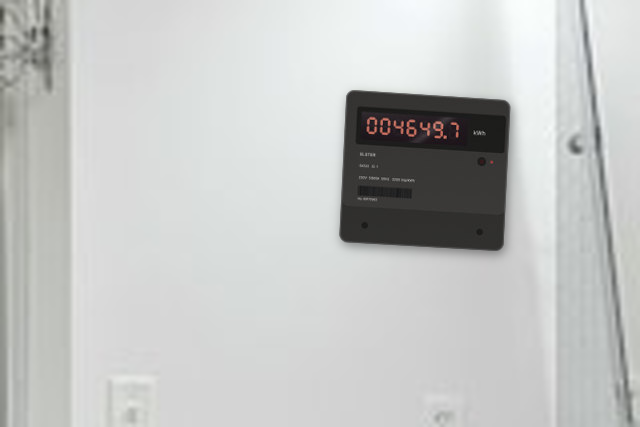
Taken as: 4649.7,kWh
